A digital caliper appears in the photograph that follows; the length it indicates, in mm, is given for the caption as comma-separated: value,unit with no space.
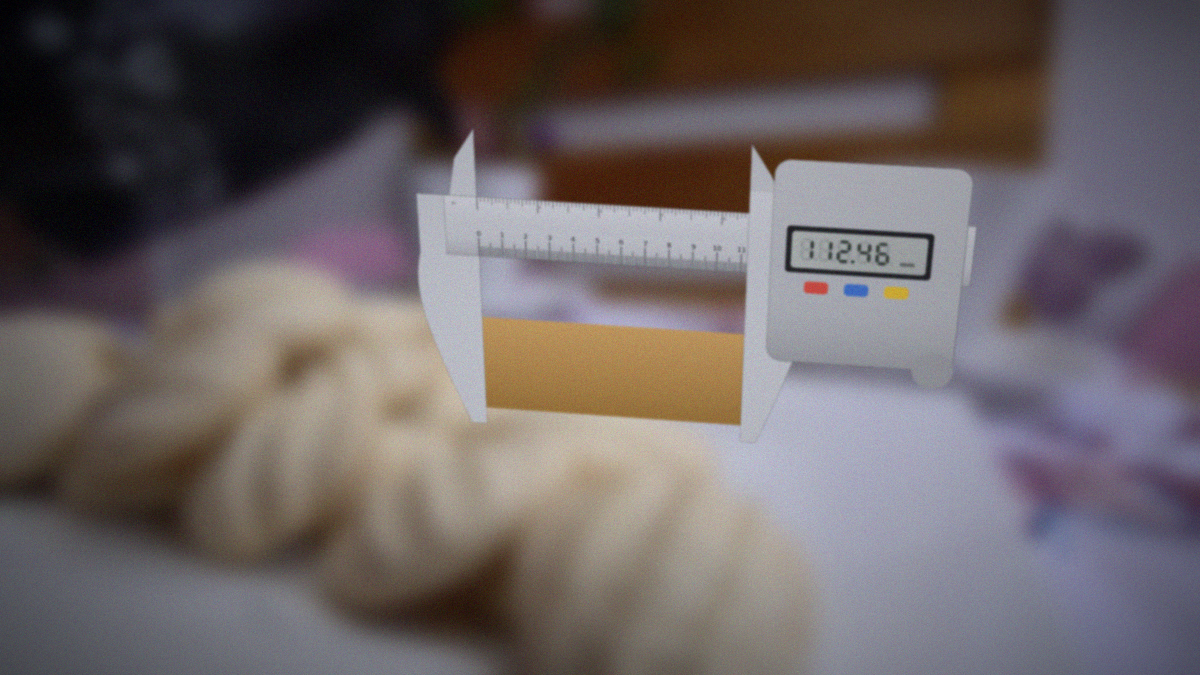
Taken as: 112.46,mm
